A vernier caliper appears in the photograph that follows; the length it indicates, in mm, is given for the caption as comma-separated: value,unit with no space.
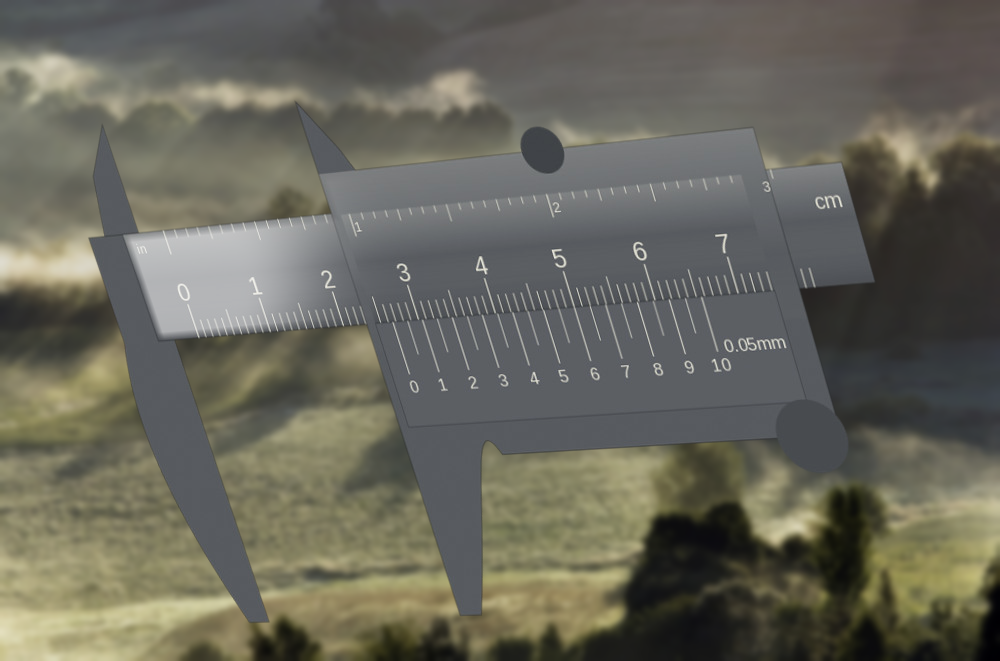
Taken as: 26.6,mm
